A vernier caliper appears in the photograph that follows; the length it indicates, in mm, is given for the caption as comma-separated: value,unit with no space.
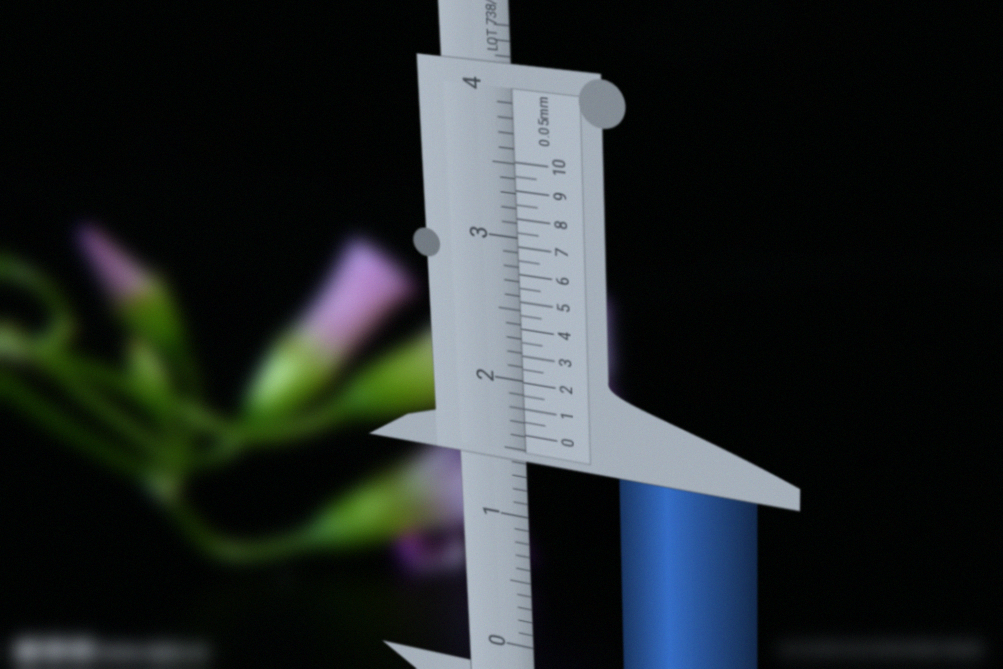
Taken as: 16.1,mm
